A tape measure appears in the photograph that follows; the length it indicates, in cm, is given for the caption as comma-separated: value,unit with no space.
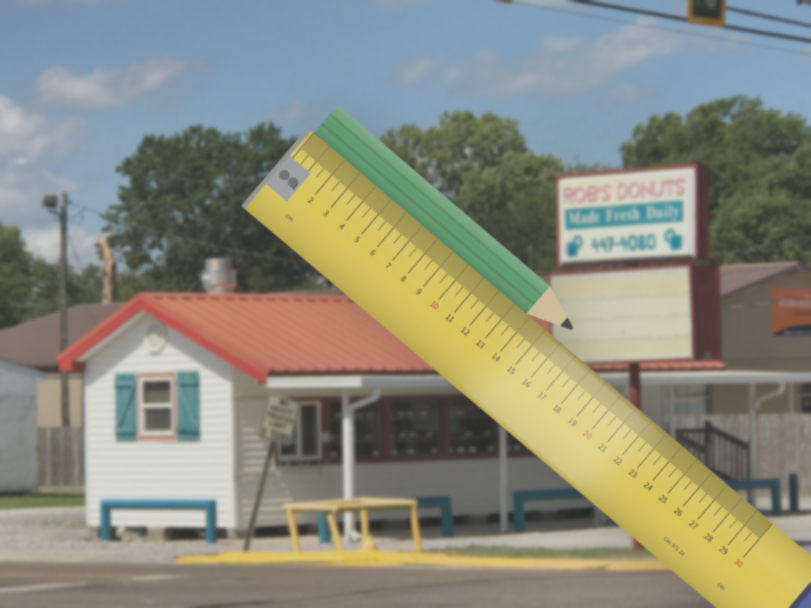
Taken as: 16,cm
